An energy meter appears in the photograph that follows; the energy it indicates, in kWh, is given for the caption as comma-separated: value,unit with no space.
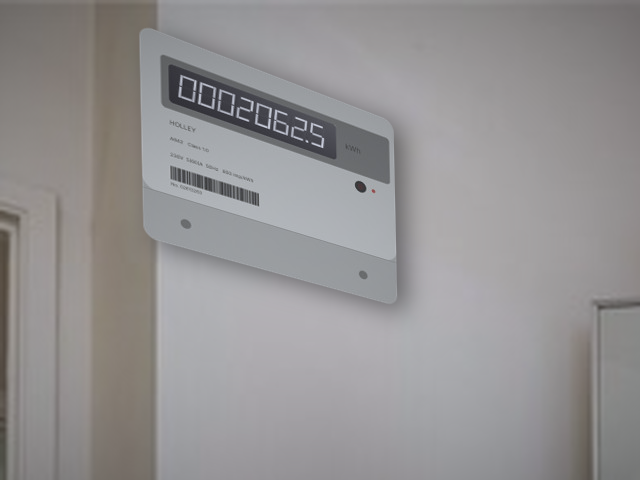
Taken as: 2062.5,kWh
